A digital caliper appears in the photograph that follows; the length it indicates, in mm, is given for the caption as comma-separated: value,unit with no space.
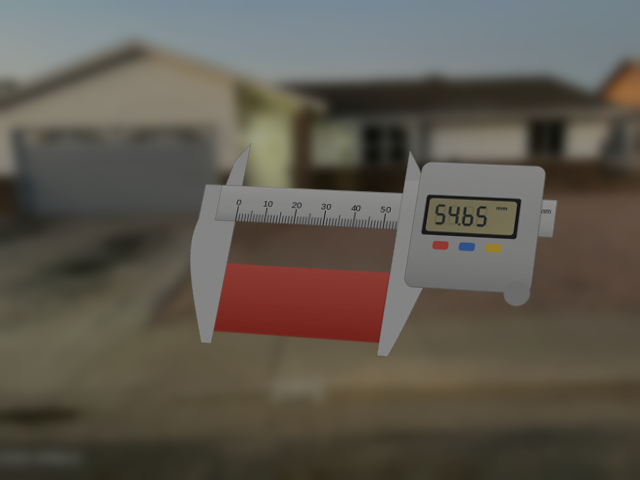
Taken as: 54.65,mm
